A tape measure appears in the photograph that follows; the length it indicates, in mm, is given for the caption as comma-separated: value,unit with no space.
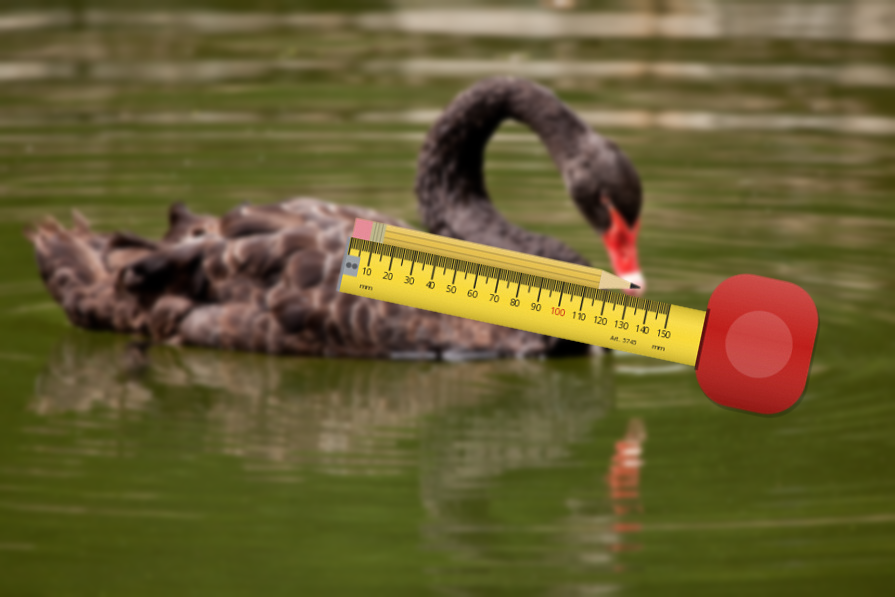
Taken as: 135,mm
